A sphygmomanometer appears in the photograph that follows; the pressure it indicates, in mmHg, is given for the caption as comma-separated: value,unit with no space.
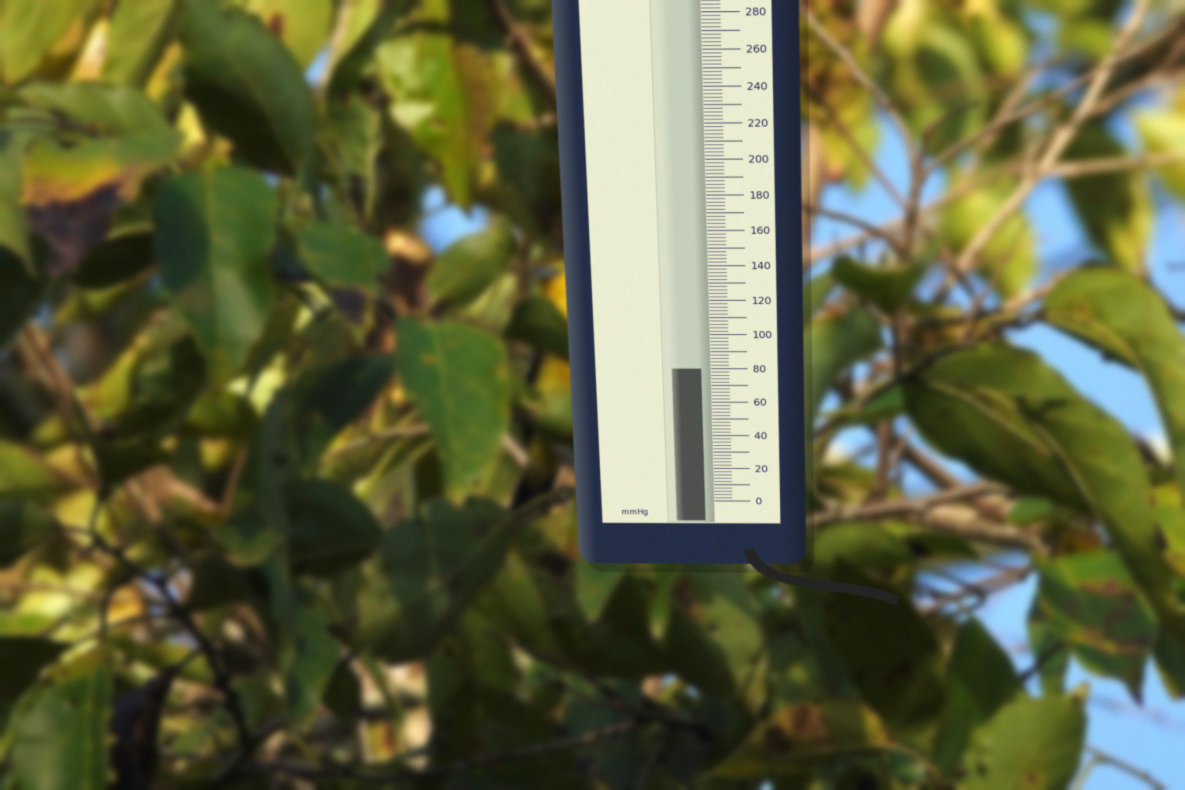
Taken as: 80,mmHg
